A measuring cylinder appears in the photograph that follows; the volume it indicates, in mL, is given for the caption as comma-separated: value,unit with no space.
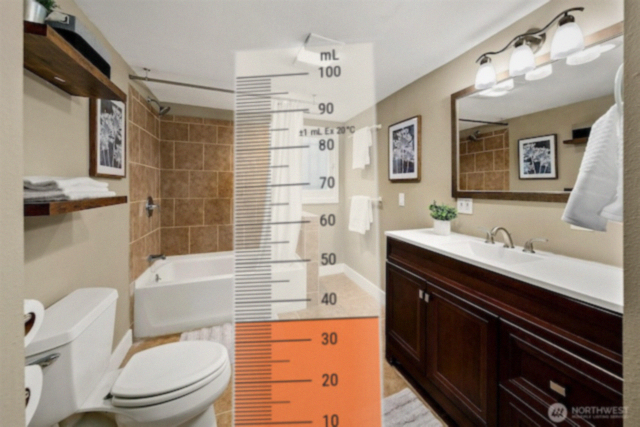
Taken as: 35,mL
